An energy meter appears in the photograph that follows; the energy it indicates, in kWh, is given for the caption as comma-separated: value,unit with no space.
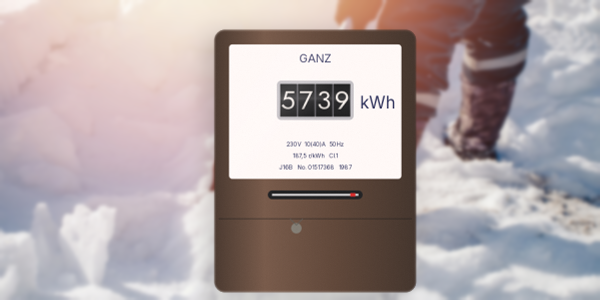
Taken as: 5739,kWh
